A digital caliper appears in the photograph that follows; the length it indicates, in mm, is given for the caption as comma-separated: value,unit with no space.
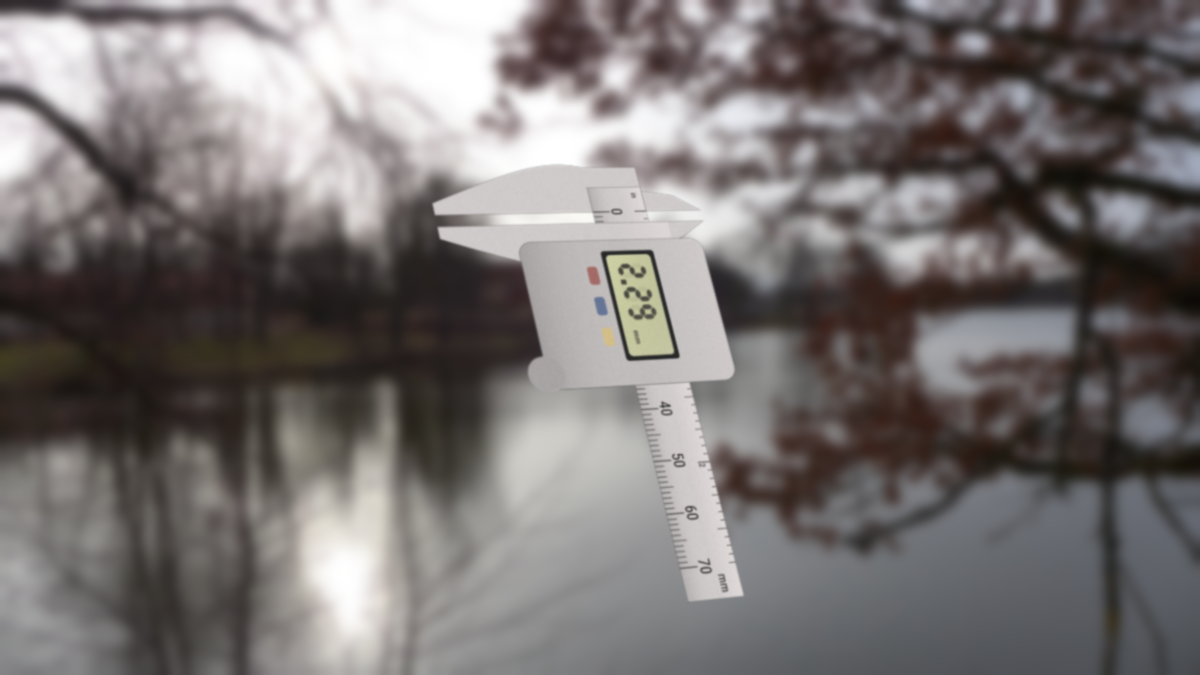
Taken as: 2.29,mm
